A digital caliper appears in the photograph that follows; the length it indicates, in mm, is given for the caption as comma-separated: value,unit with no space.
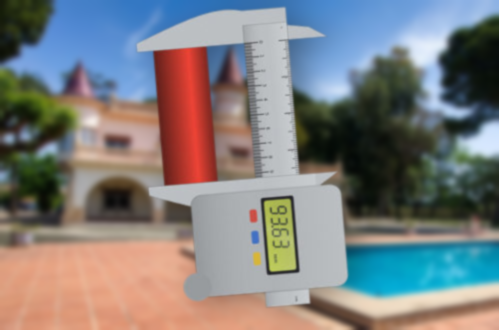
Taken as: 93.63,mm
